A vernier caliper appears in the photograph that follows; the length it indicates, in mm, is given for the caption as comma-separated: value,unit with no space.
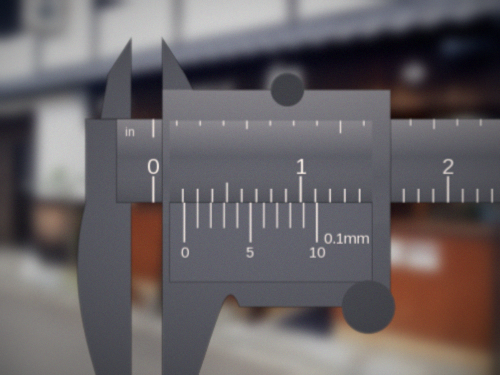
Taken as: 2.1,mm
